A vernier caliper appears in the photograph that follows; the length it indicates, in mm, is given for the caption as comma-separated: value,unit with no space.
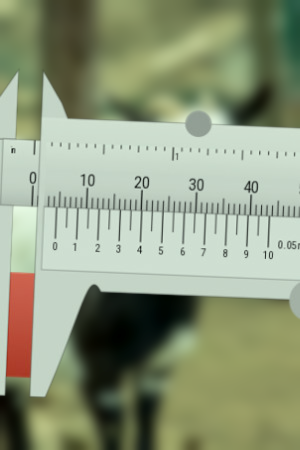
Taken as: 4.5,mm
